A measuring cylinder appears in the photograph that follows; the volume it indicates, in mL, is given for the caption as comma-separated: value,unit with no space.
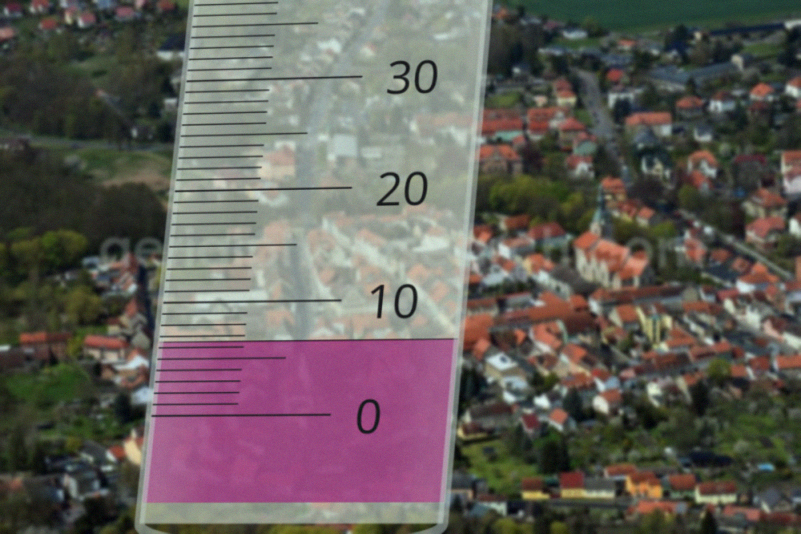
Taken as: 6.5,mL
